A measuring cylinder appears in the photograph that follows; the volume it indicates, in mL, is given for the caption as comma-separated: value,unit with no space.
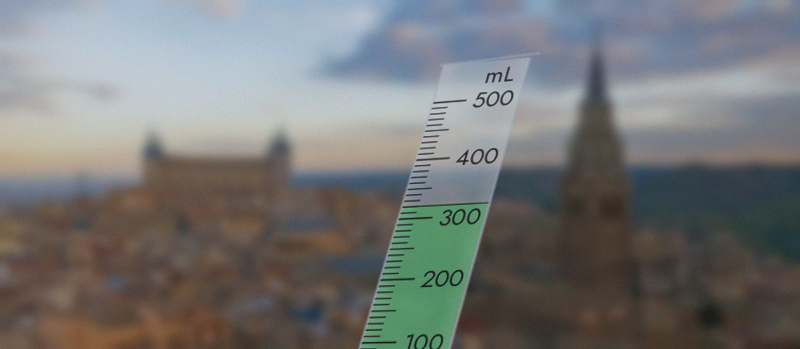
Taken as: 320,mL
